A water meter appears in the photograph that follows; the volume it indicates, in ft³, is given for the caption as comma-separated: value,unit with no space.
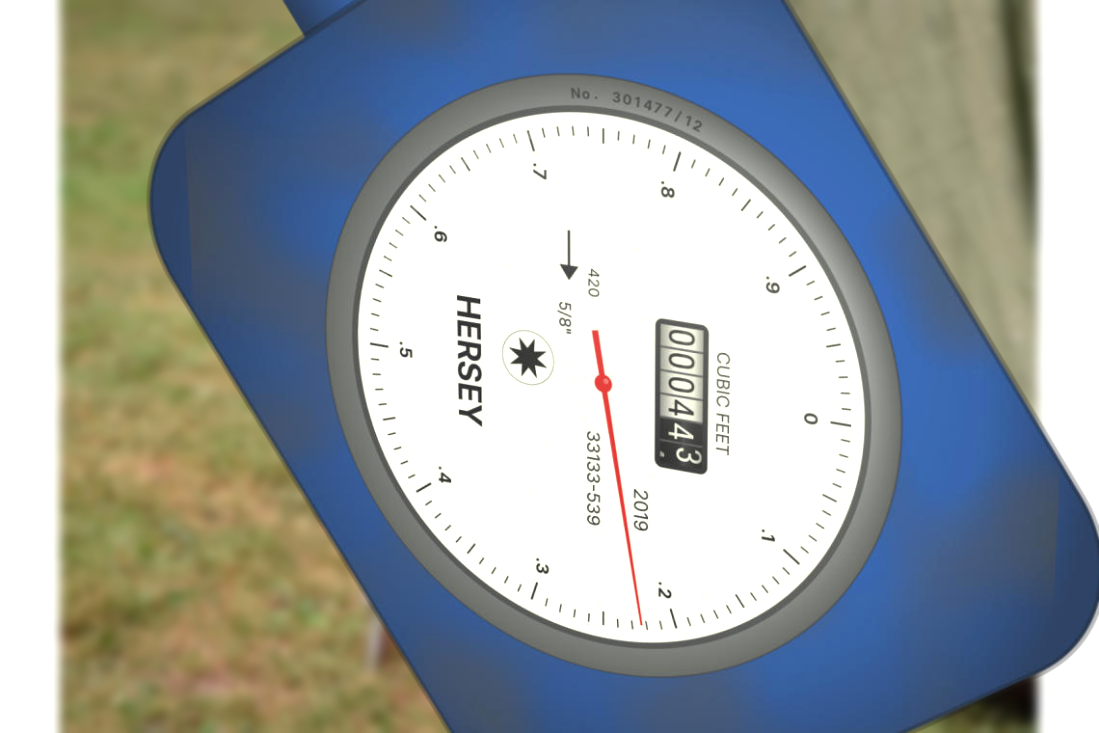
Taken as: 443.22,ft³
